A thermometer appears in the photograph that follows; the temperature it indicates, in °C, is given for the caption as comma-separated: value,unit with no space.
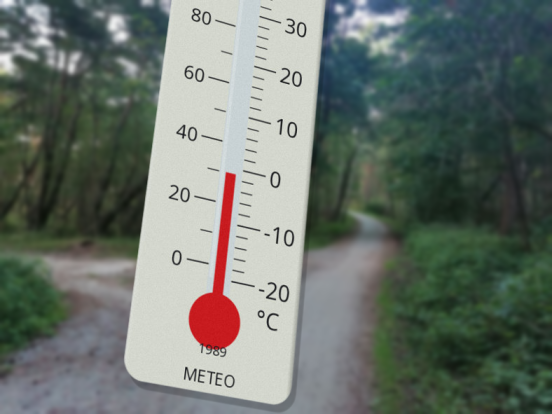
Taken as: -1,°C
